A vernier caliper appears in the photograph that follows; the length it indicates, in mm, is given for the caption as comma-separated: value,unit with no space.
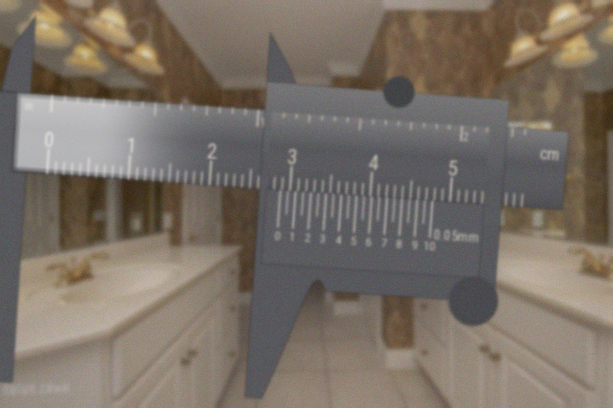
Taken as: 28.8,mm
